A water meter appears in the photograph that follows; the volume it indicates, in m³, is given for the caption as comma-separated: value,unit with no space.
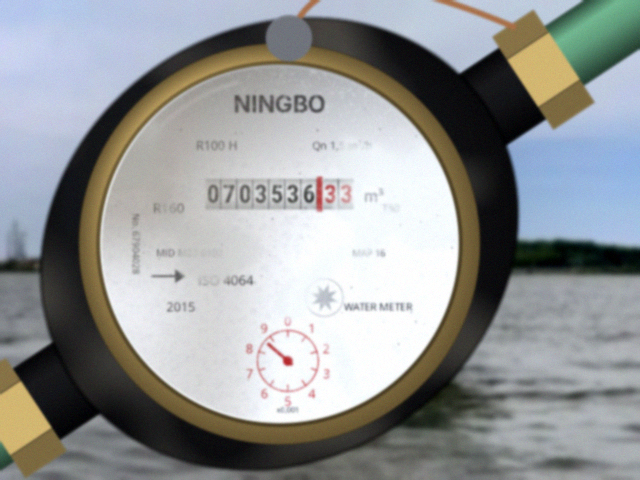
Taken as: 703536.338,m³
